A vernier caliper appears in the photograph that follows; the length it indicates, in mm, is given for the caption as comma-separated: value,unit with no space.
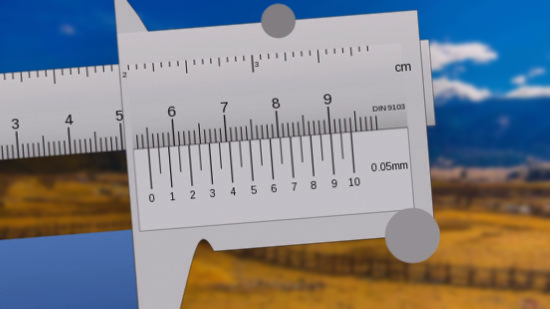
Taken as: 55.0,mm
